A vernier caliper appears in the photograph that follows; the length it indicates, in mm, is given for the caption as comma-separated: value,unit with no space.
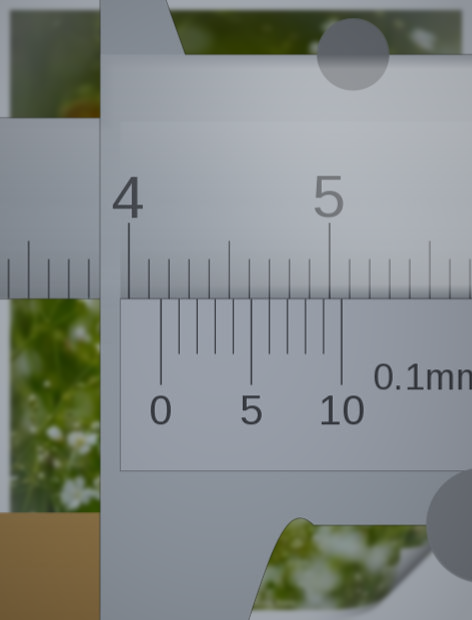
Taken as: 41.6,mm
